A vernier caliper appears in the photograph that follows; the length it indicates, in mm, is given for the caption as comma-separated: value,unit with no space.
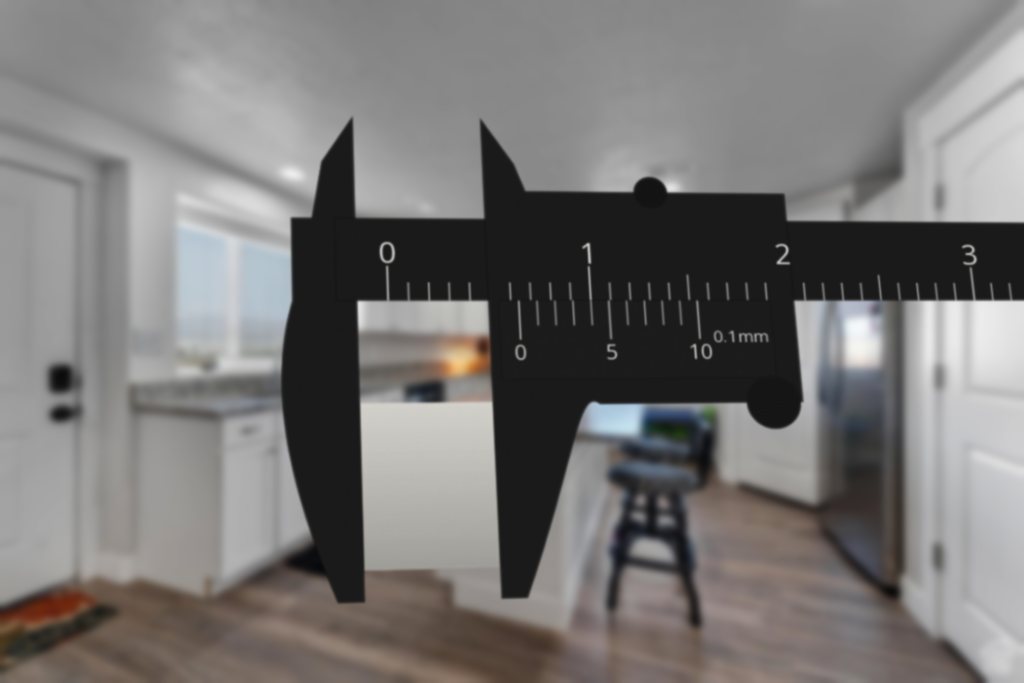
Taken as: 6.4,mm
